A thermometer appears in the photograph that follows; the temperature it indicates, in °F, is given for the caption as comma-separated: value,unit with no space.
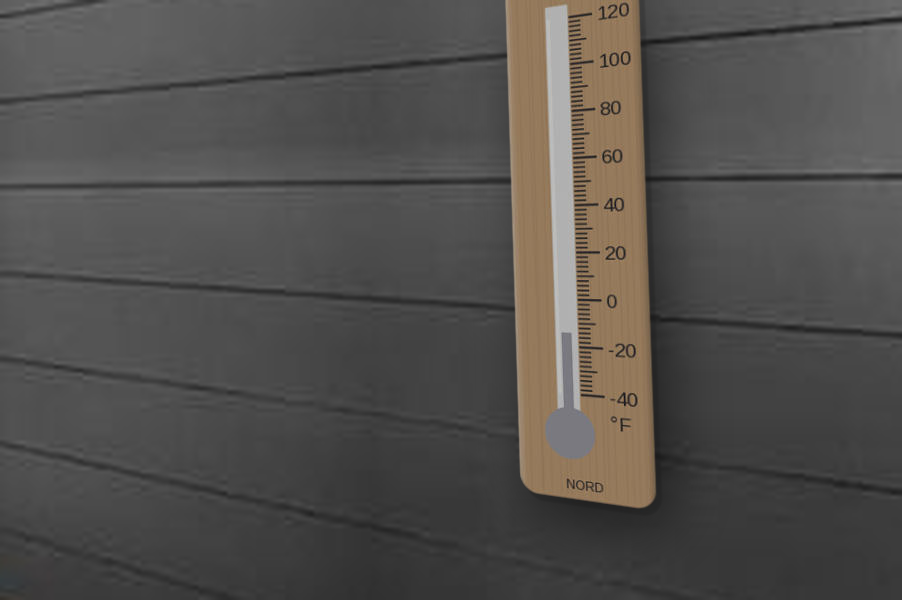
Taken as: -14,°F
